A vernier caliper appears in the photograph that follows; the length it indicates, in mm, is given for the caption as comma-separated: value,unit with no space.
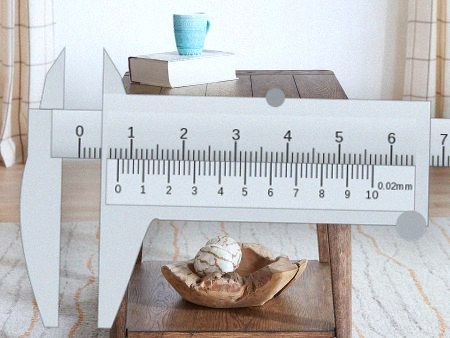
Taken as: 7.5,mm
